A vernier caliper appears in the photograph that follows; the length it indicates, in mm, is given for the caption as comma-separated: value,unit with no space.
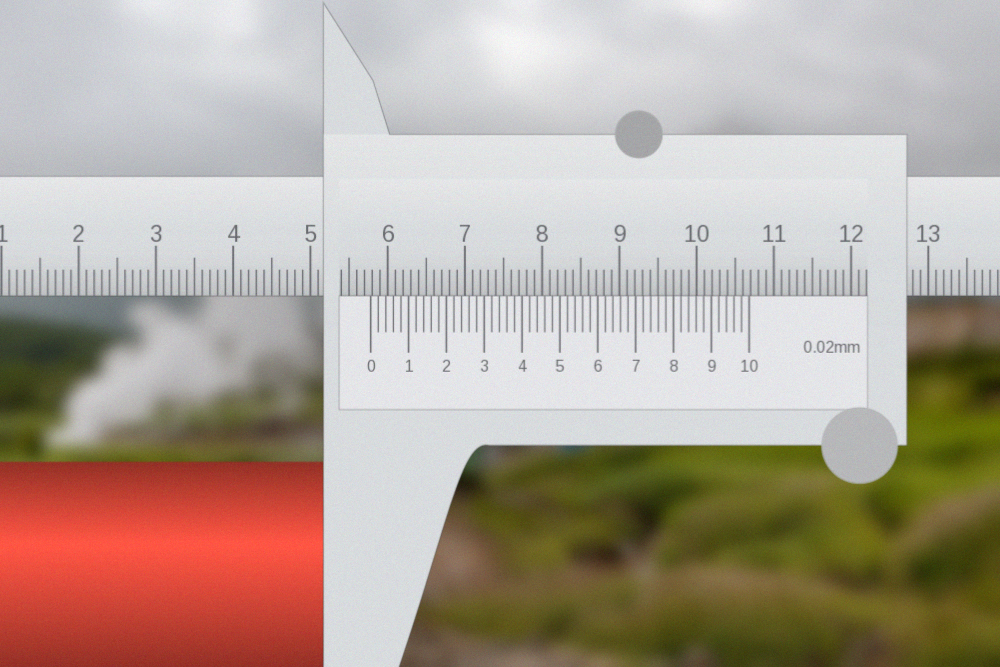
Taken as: 57.8,mm
